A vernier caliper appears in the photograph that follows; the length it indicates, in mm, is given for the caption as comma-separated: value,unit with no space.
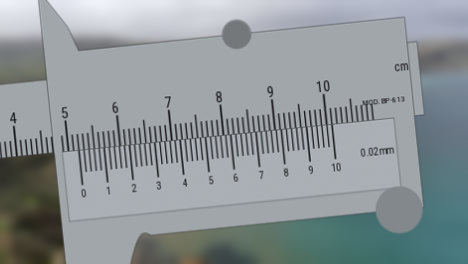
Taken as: 52.0,mm
